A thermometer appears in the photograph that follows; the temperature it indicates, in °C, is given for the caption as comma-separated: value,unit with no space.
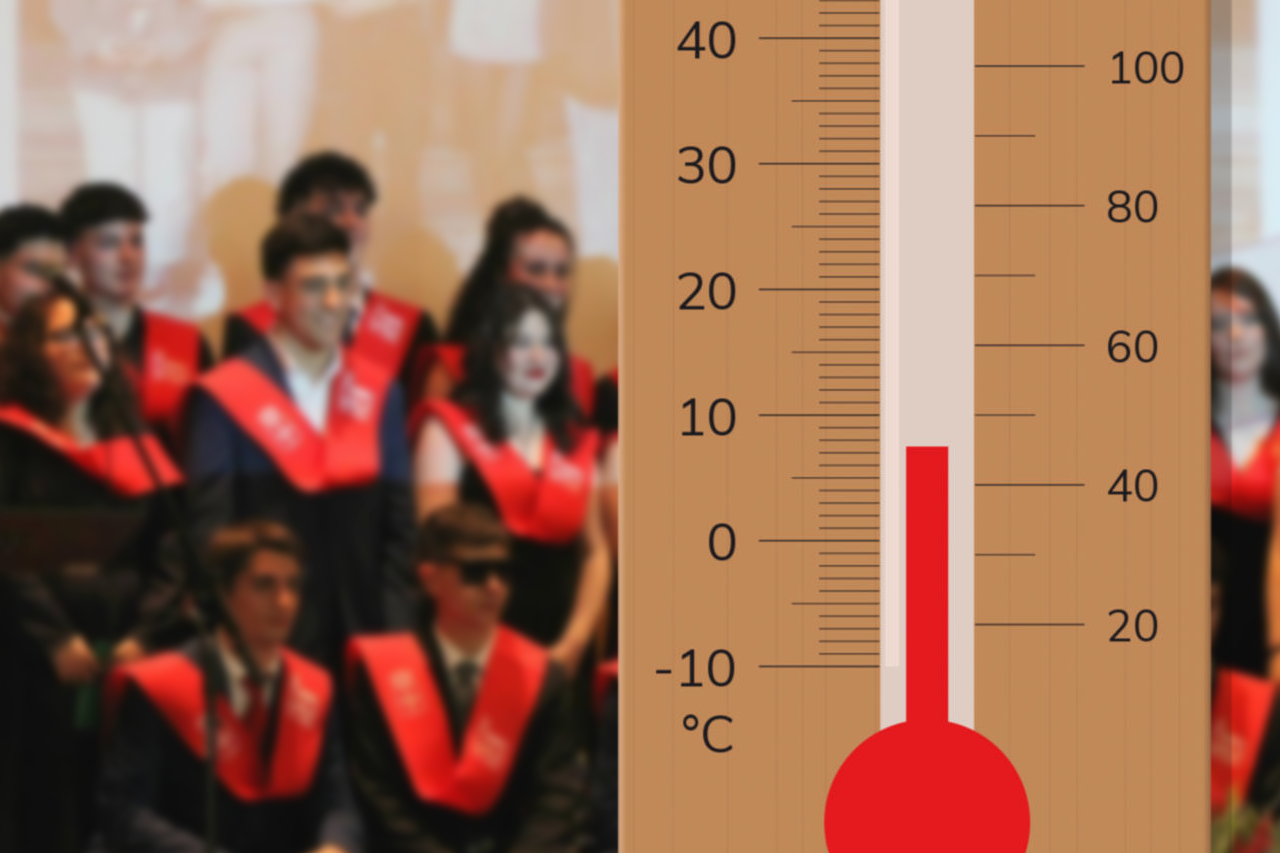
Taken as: 7.5,°C
